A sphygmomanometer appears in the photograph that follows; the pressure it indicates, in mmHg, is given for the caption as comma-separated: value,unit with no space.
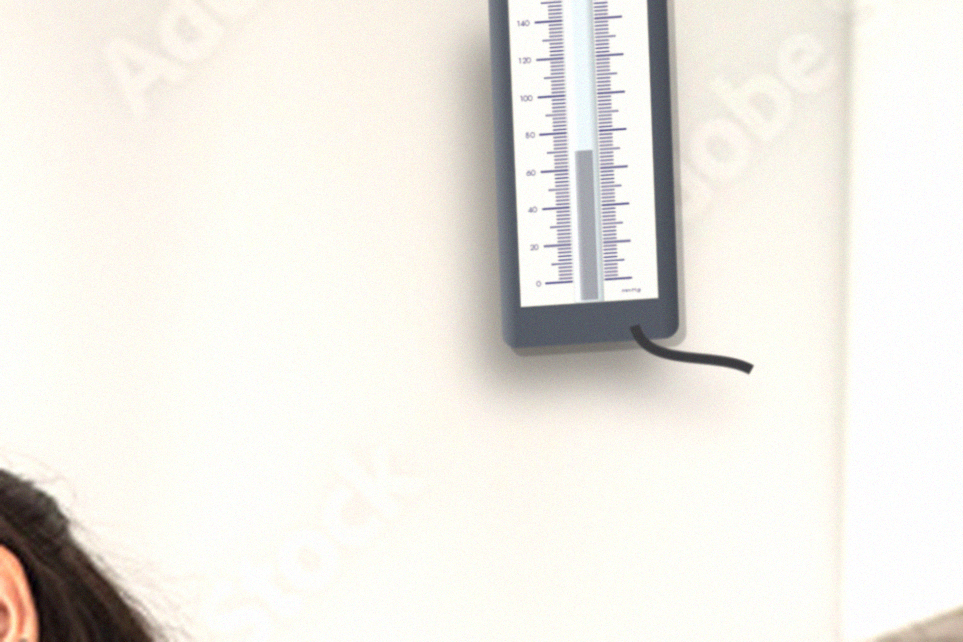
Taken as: 70,mmHg
